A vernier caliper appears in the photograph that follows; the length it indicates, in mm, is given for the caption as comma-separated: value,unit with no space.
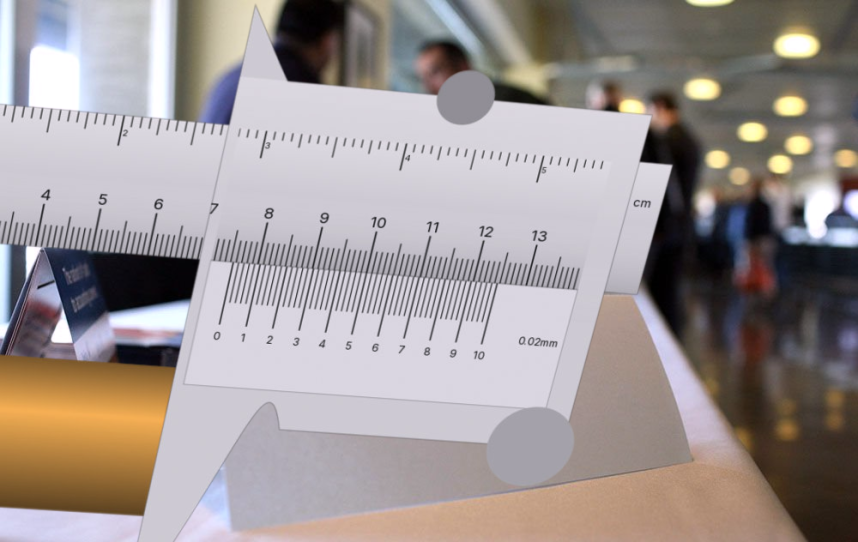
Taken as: 75.5,mm
